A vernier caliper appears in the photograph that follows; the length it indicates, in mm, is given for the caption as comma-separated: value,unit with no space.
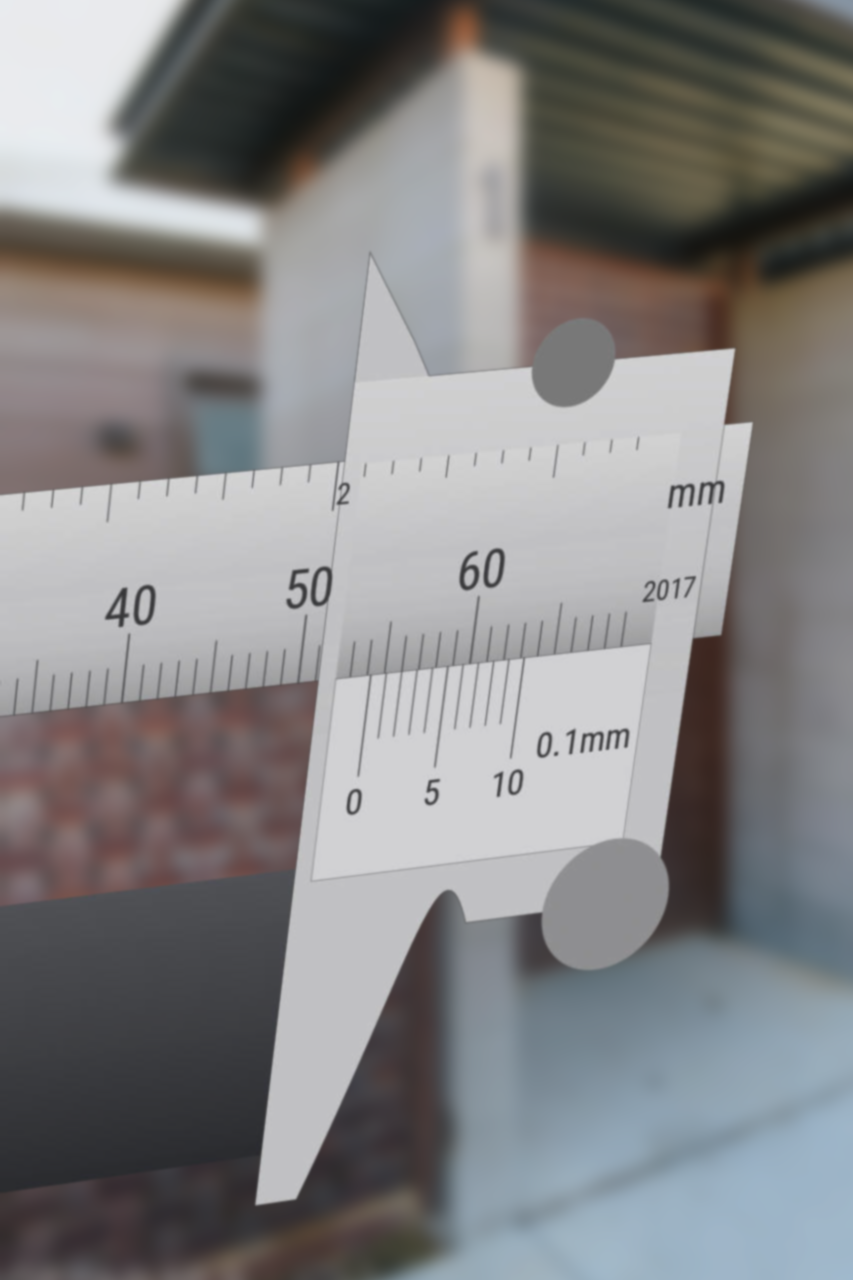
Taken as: 54.2,mm
